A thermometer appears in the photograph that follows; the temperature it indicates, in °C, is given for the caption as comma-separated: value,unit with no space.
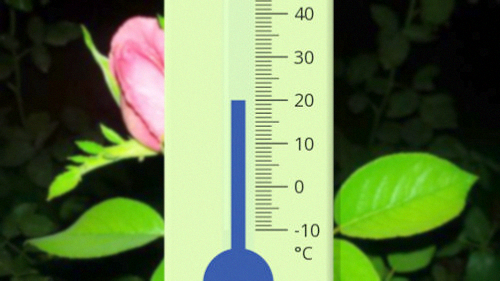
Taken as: 20,°C
